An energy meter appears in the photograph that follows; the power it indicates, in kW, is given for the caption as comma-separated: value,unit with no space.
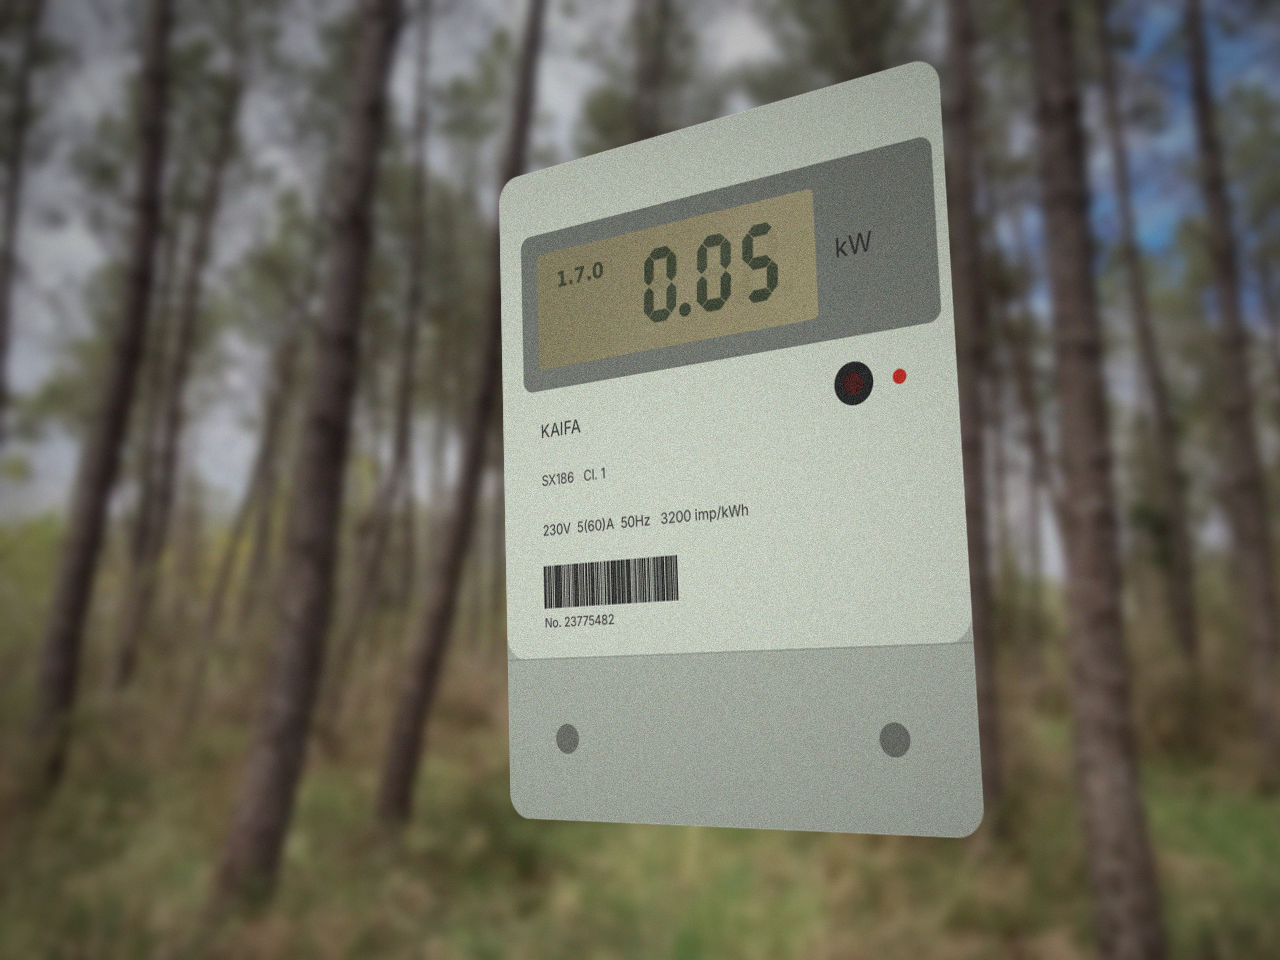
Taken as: 0.05,kW
